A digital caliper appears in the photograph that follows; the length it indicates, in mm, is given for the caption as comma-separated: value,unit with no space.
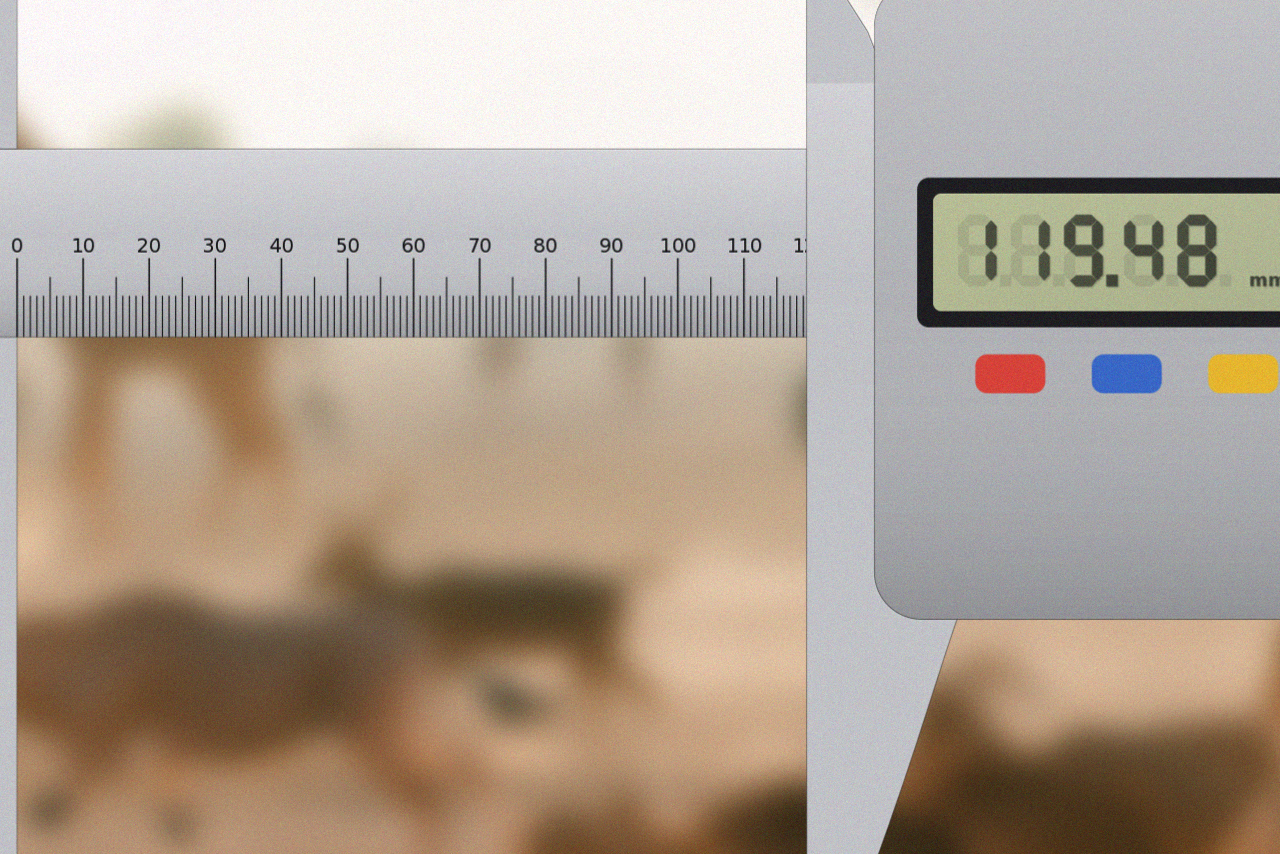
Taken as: 119.48,mm
